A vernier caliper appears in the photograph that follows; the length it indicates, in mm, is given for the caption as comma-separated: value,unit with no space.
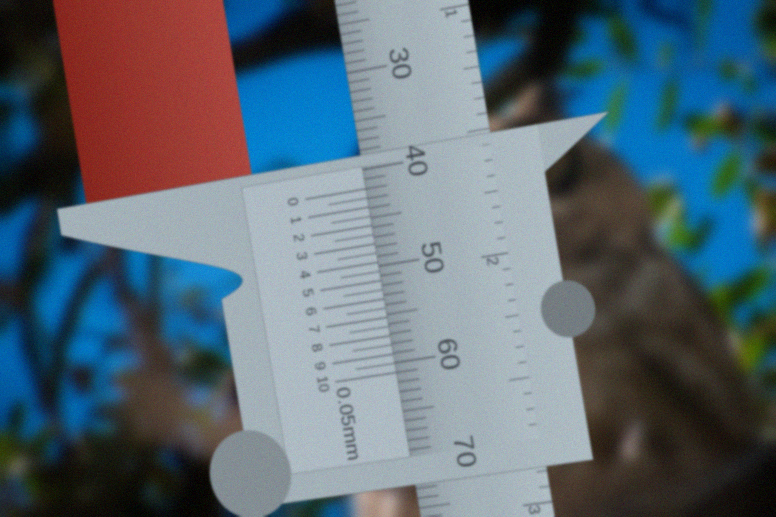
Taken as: 42.0,mm
